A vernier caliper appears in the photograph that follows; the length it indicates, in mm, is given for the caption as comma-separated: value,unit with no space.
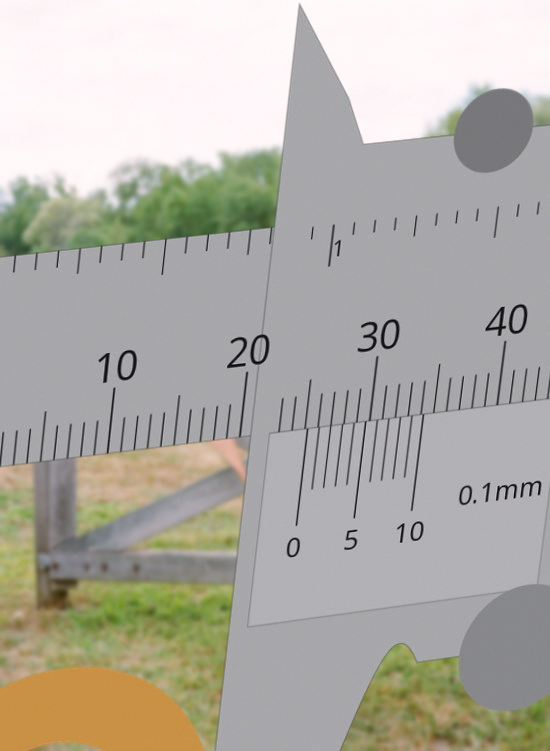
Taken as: 25.2,mm
